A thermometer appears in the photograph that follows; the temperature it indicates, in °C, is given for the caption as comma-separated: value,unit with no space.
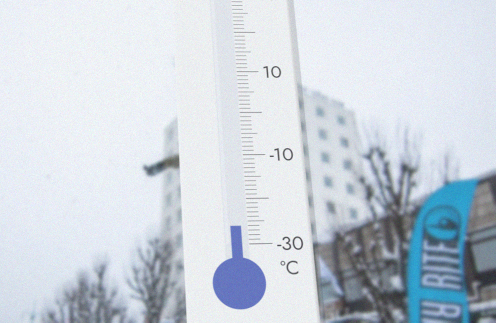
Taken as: -26,°C
